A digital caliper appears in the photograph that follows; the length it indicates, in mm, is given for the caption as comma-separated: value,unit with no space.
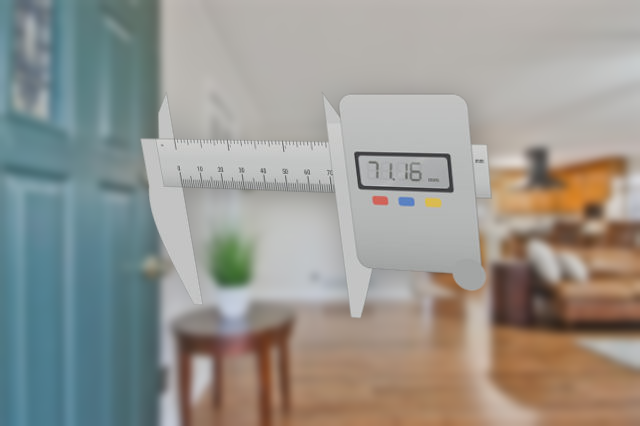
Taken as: 71.16,mm
